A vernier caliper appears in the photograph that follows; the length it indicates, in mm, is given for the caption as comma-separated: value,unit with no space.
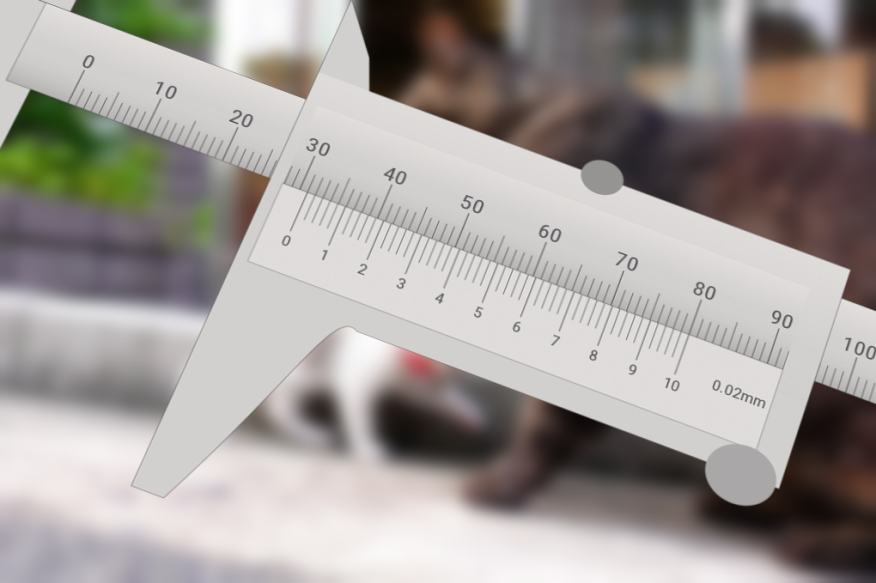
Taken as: 31.0,mm
